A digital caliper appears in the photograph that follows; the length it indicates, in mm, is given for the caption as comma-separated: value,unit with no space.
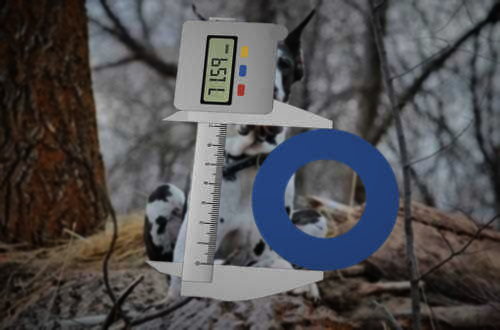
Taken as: 71.59,mm
